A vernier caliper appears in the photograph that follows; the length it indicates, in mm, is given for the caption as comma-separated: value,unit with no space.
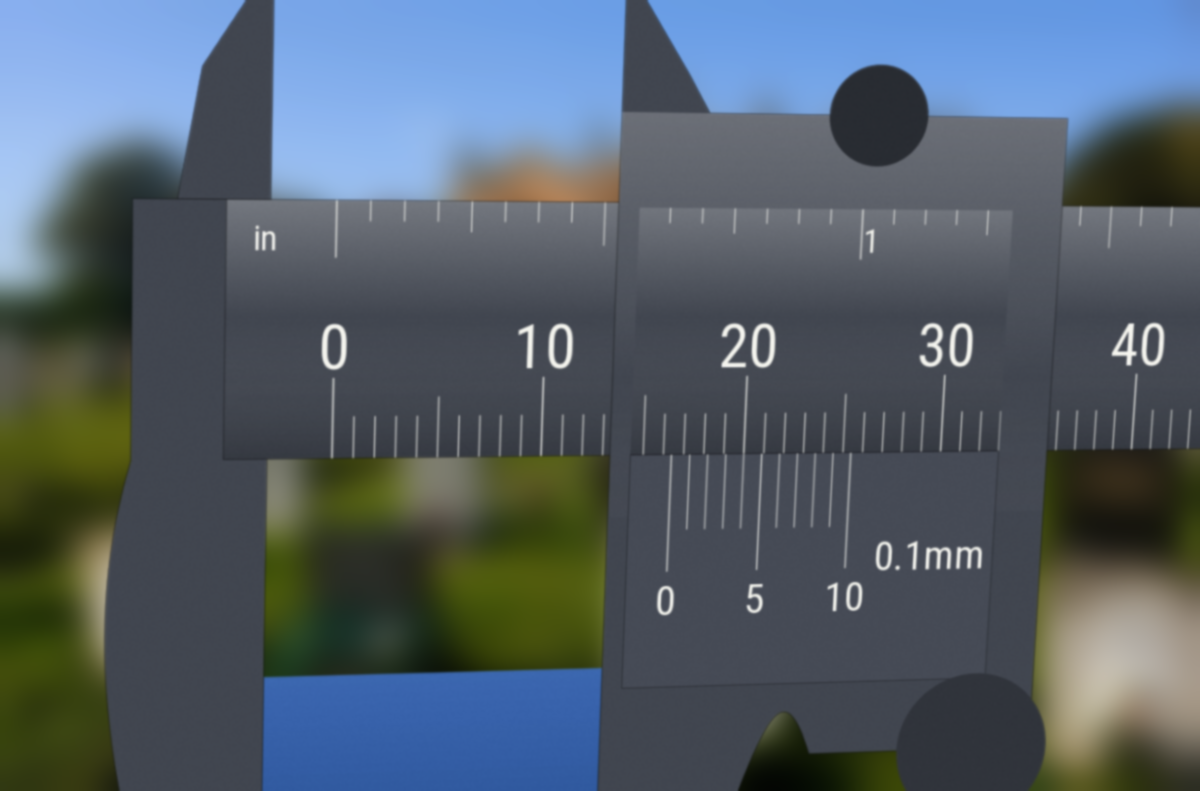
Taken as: 16.4,mm
